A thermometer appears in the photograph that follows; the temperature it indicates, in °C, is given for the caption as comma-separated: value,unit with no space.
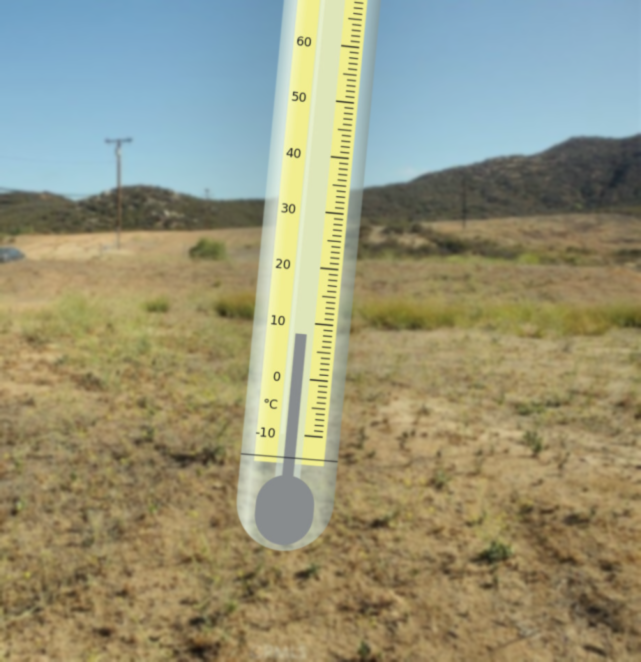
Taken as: 8,°C
